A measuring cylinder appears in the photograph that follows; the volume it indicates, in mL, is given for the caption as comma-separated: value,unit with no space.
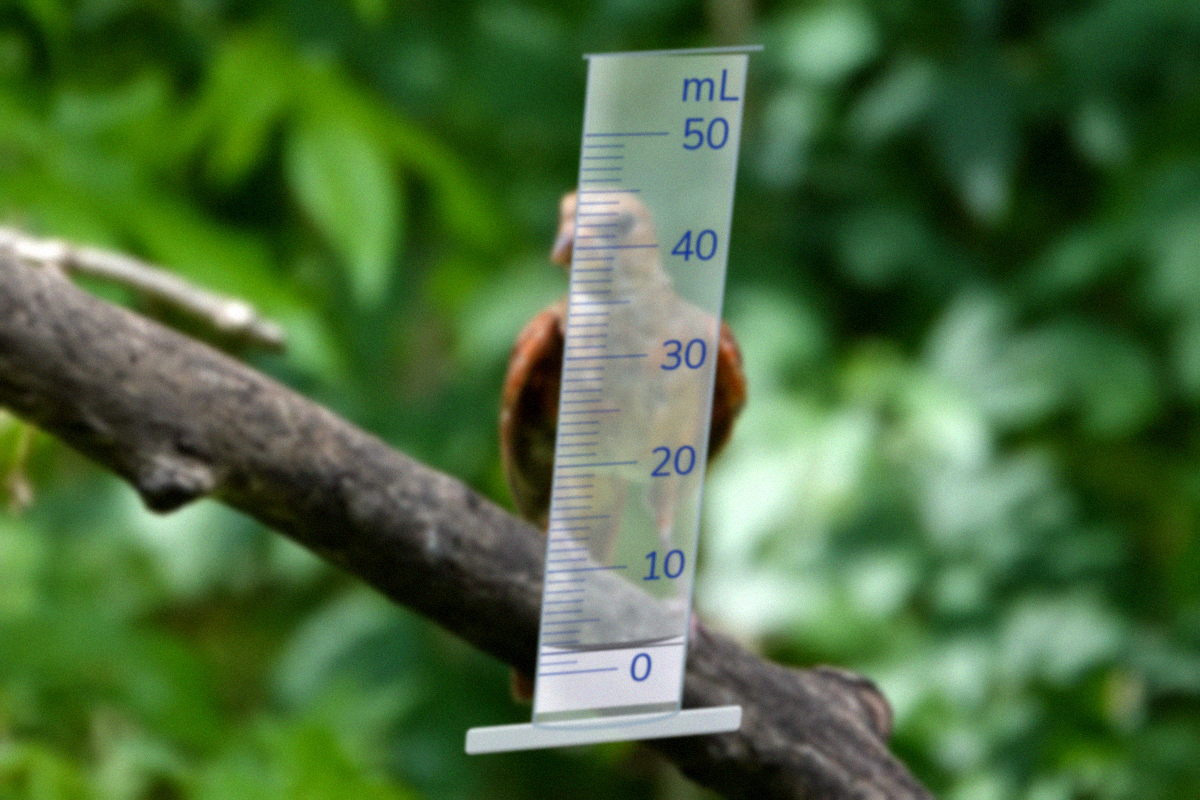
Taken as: 2,mL
